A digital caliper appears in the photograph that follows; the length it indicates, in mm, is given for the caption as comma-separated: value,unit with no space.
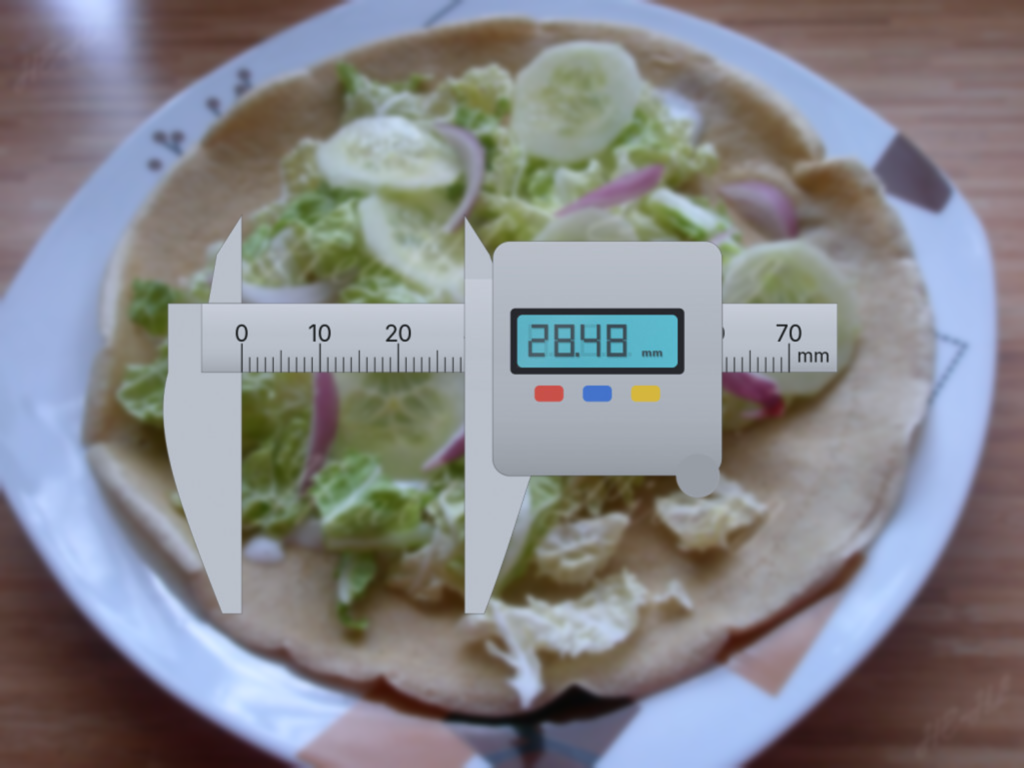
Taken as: 28.48,mm
